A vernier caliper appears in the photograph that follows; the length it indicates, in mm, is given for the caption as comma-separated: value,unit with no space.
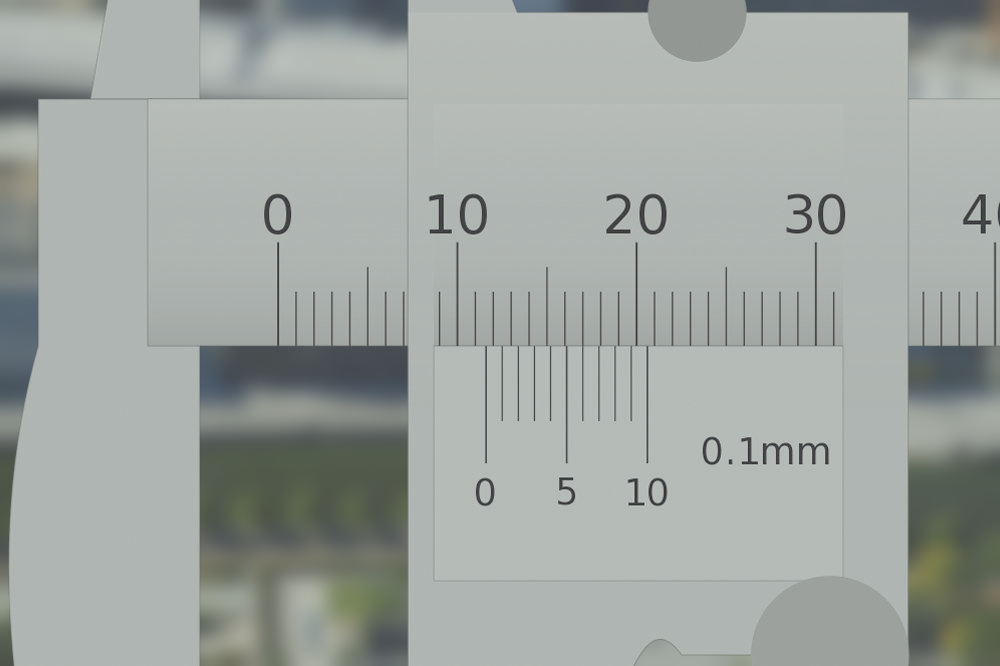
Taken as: 11.6,mm
